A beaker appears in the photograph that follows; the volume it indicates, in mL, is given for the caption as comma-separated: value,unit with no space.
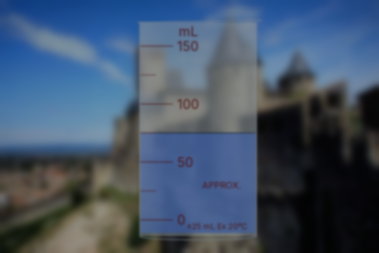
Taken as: 75,mL
